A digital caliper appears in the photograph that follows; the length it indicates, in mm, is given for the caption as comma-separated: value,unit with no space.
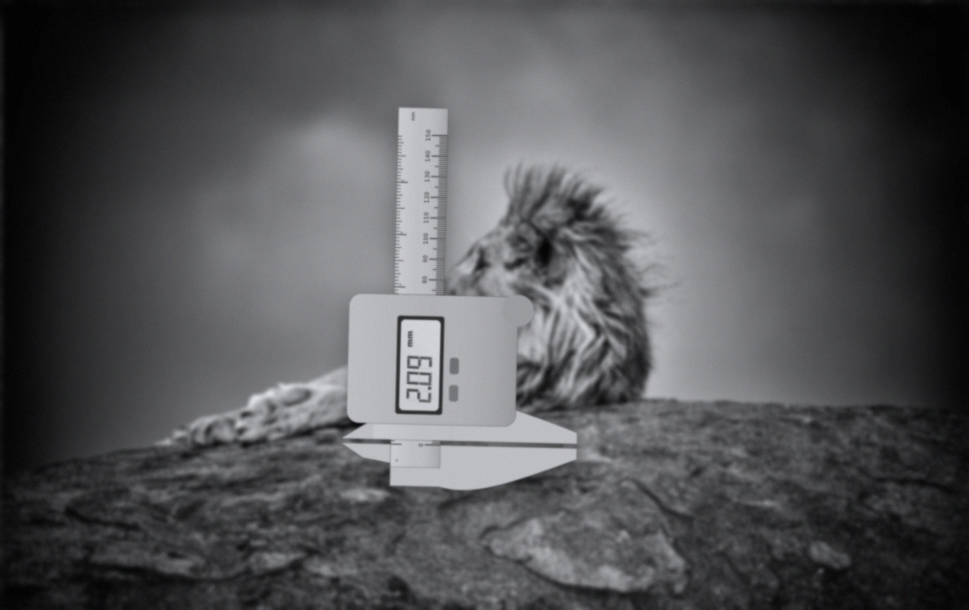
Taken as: 2.09,mm
